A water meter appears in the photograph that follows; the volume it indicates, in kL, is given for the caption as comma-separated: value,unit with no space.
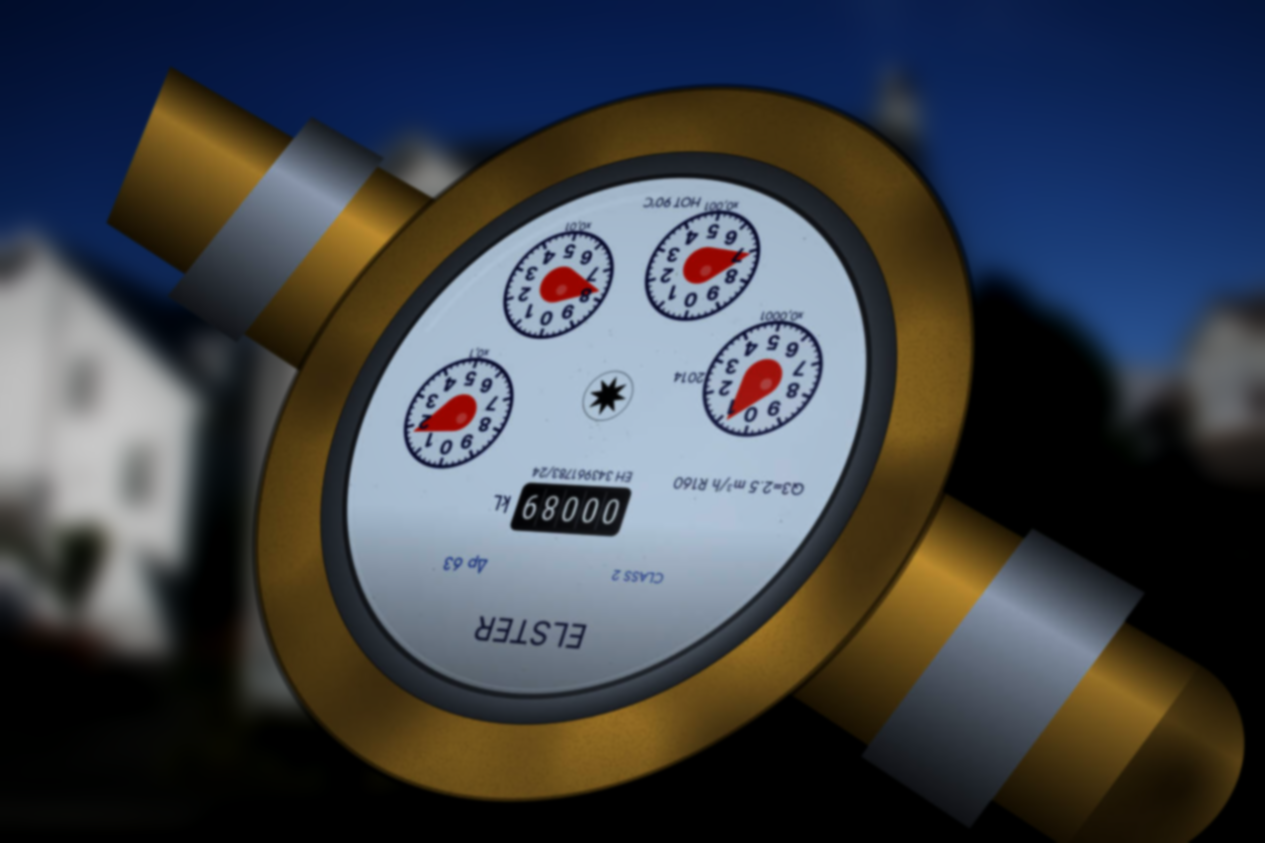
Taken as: 89.1770,kL
